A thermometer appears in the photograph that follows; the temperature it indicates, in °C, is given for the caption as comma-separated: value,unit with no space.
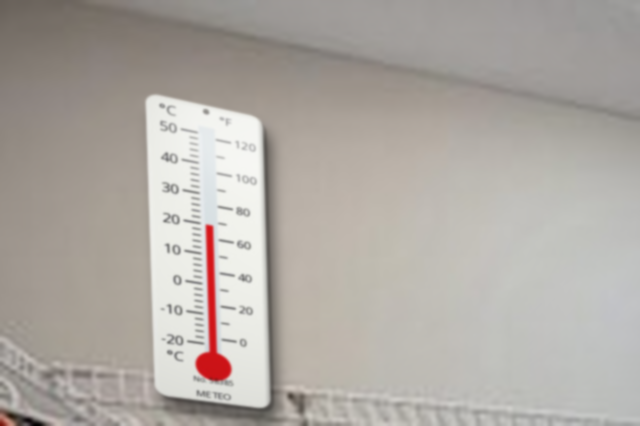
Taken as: 20,°C
